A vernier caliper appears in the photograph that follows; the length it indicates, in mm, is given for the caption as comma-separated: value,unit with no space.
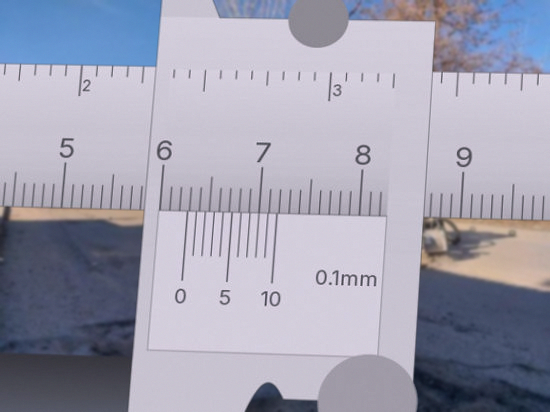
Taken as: 62.8,mm
